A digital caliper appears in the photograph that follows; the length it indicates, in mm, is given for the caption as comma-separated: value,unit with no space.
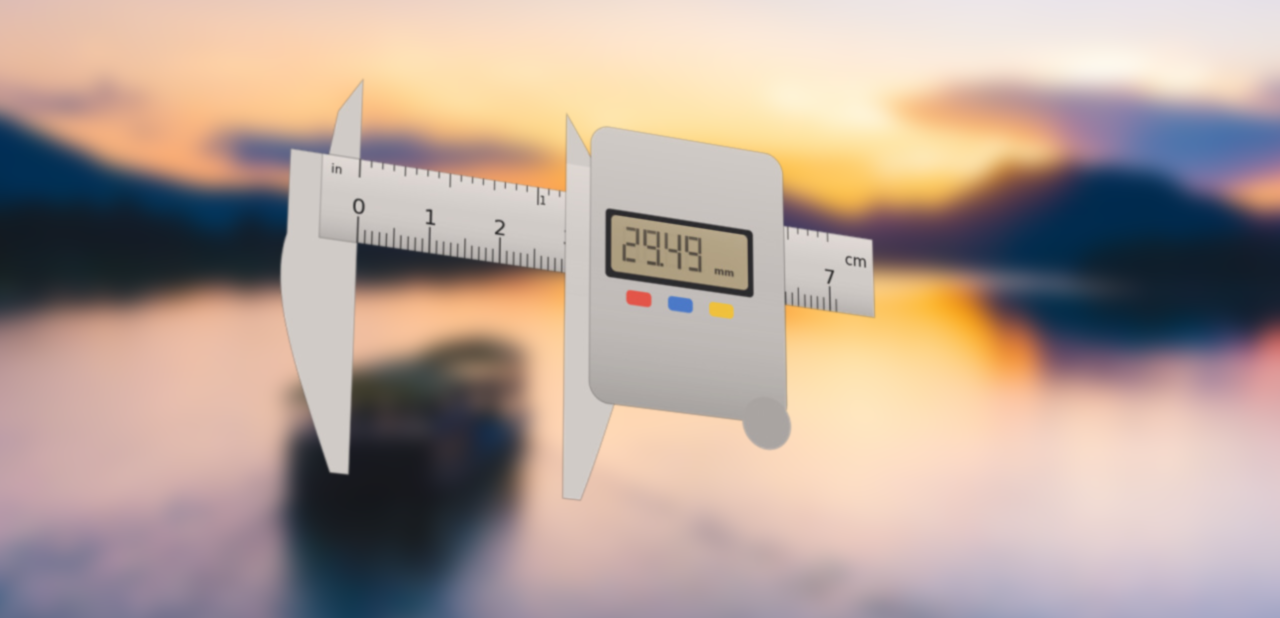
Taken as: 29.49,mm
